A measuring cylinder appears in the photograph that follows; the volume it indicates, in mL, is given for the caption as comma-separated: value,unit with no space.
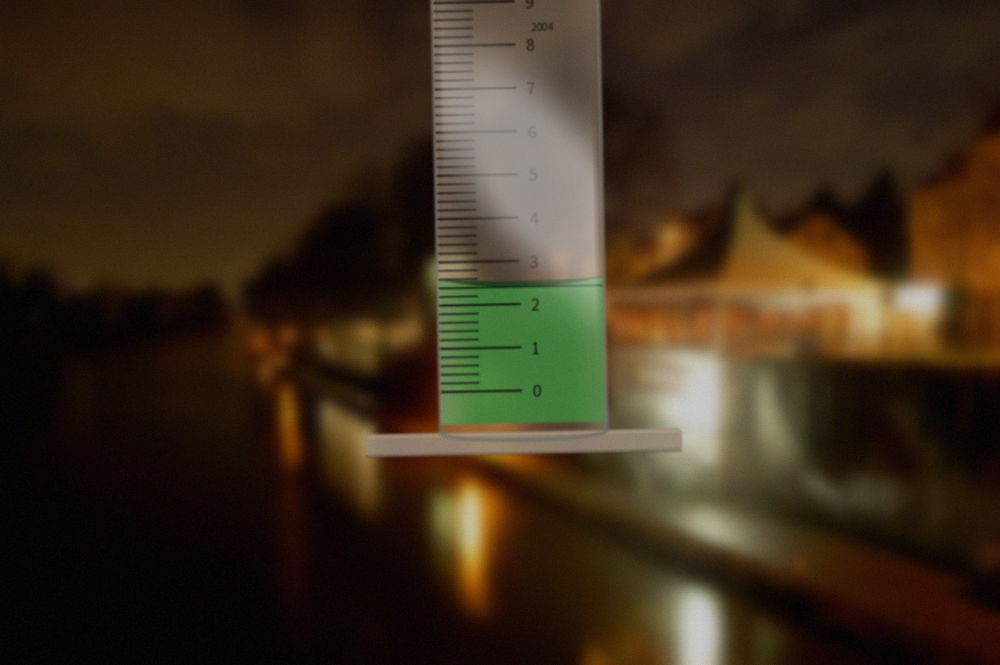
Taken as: 2.4,mL
